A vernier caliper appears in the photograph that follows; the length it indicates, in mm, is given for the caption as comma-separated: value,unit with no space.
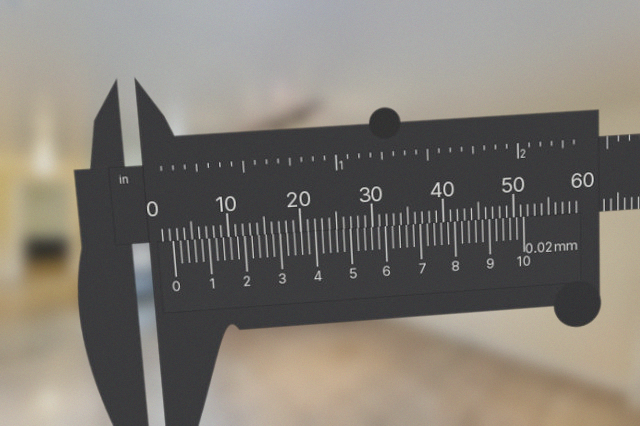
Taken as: 2.4,mm
